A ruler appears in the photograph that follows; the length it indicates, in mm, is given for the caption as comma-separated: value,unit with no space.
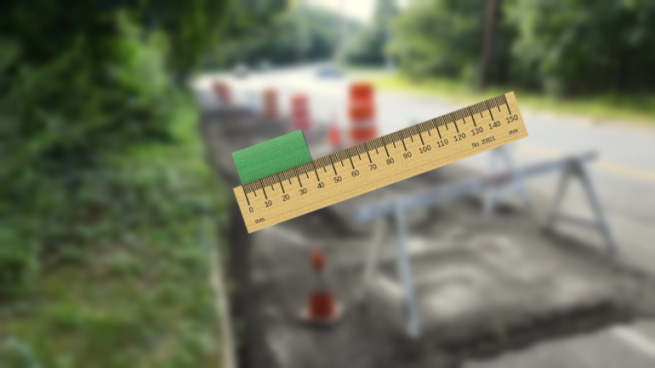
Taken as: 40,mm
